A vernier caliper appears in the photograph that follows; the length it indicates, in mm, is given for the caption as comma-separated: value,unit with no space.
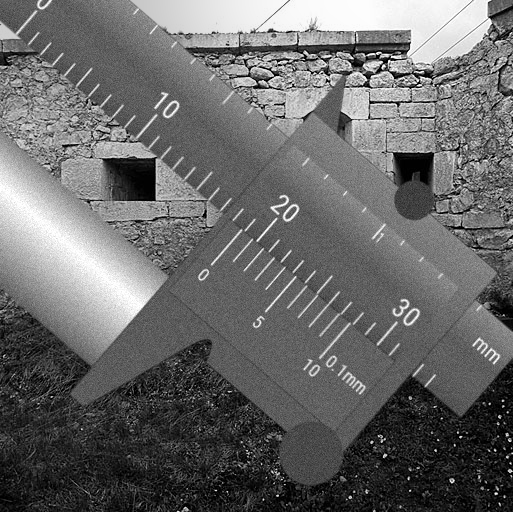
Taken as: 18.8,mm
